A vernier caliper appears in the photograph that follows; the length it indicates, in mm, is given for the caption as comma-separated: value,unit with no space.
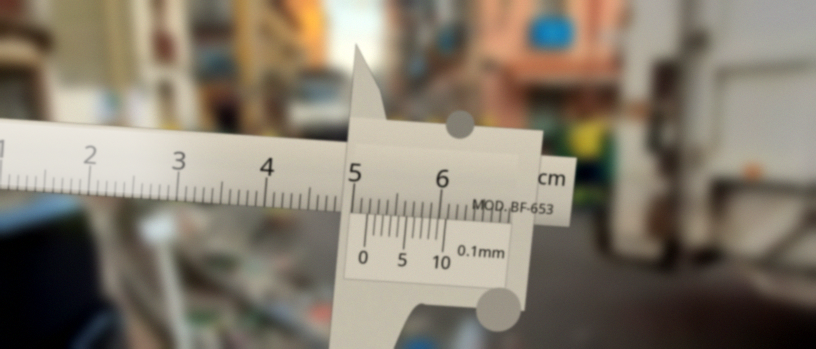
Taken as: 51.8,mm
